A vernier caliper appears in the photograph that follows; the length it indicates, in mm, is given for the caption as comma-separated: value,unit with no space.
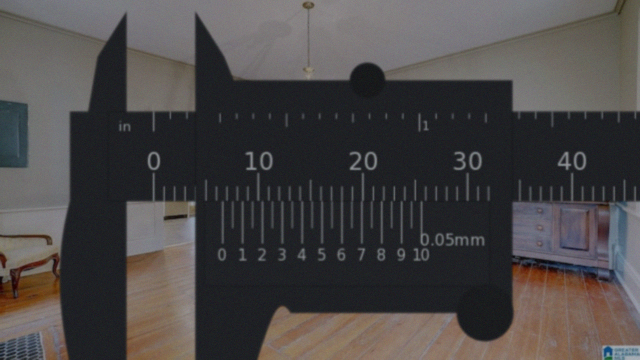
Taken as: 6.6,mm
